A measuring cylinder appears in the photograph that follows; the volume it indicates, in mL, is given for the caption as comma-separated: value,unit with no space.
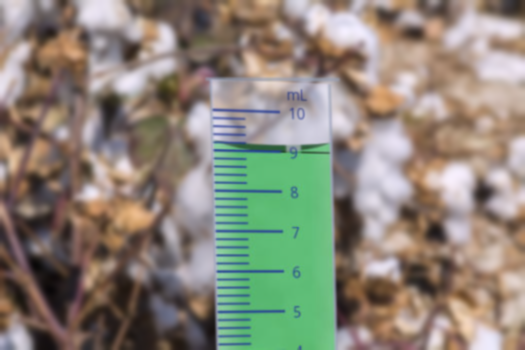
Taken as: 9,mL
